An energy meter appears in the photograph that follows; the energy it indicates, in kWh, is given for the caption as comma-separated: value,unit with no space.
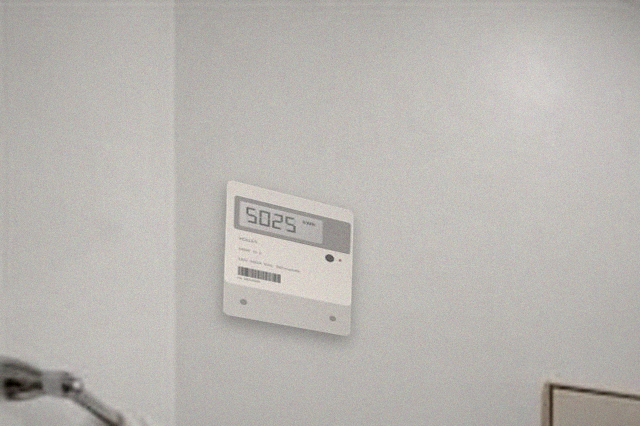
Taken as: 5025,kWh
